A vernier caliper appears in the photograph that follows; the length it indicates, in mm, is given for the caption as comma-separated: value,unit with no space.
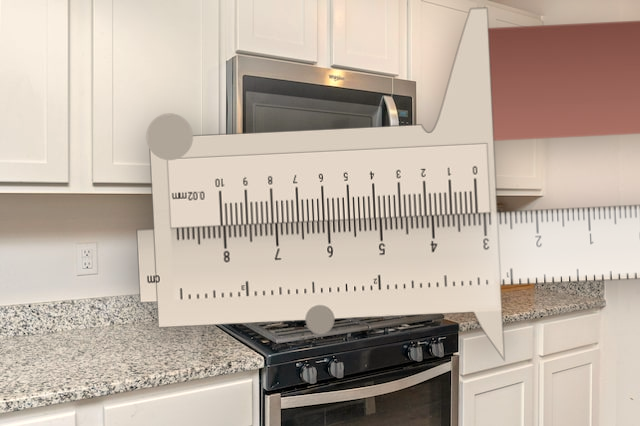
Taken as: 31.5,mm
